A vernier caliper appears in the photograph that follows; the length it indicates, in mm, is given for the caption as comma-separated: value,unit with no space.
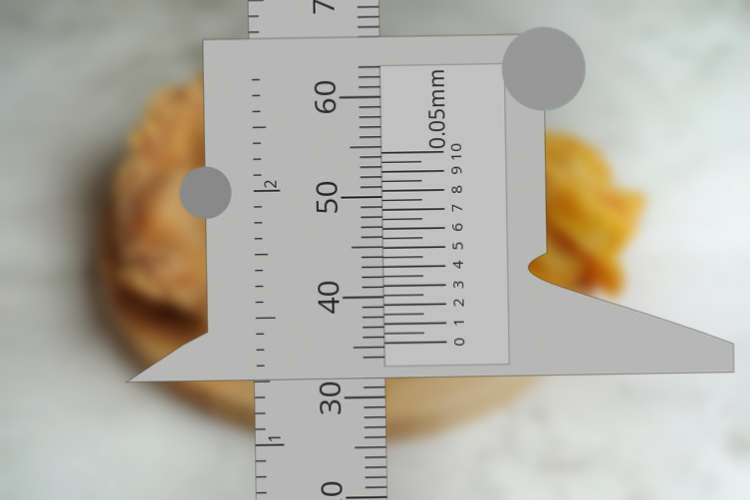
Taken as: 35.4,mm
